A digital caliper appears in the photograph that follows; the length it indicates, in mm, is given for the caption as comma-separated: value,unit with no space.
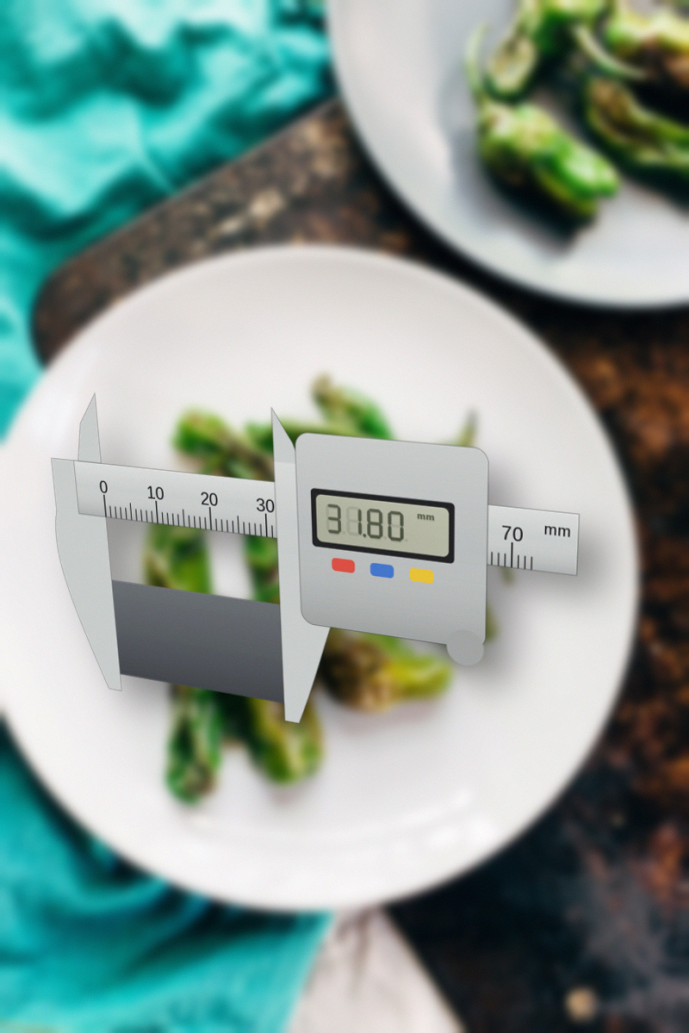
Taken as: 31.80,mm
